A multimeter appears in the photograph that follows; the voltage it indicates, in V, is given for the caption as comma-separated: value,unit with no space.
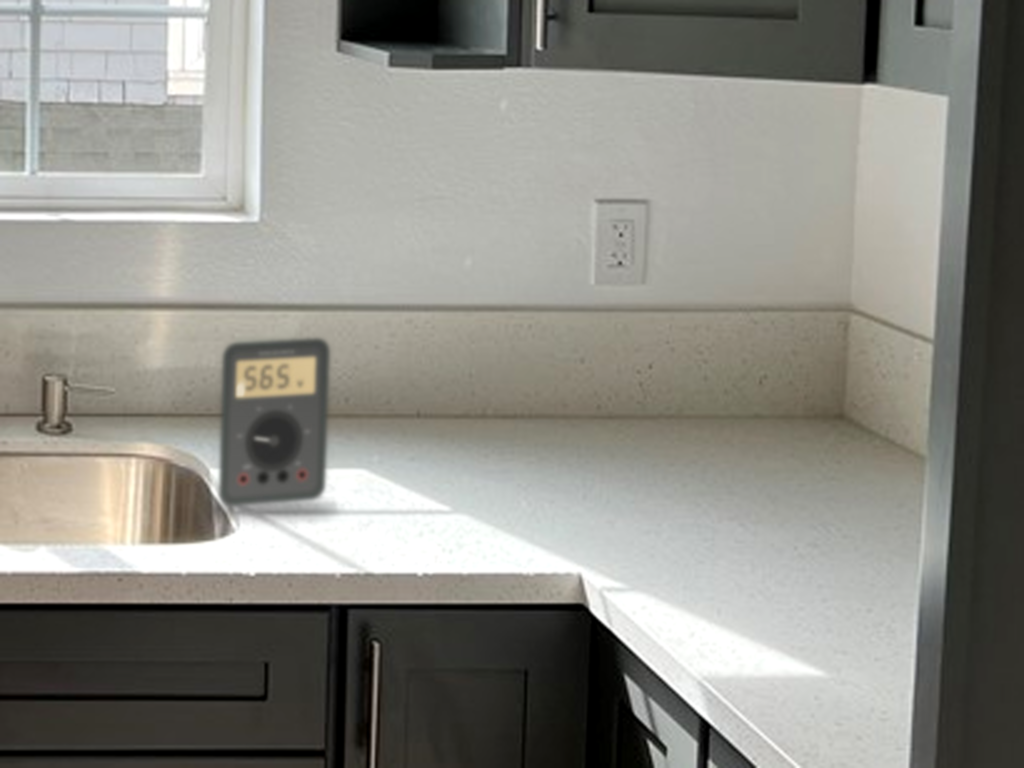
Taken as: 565,V
